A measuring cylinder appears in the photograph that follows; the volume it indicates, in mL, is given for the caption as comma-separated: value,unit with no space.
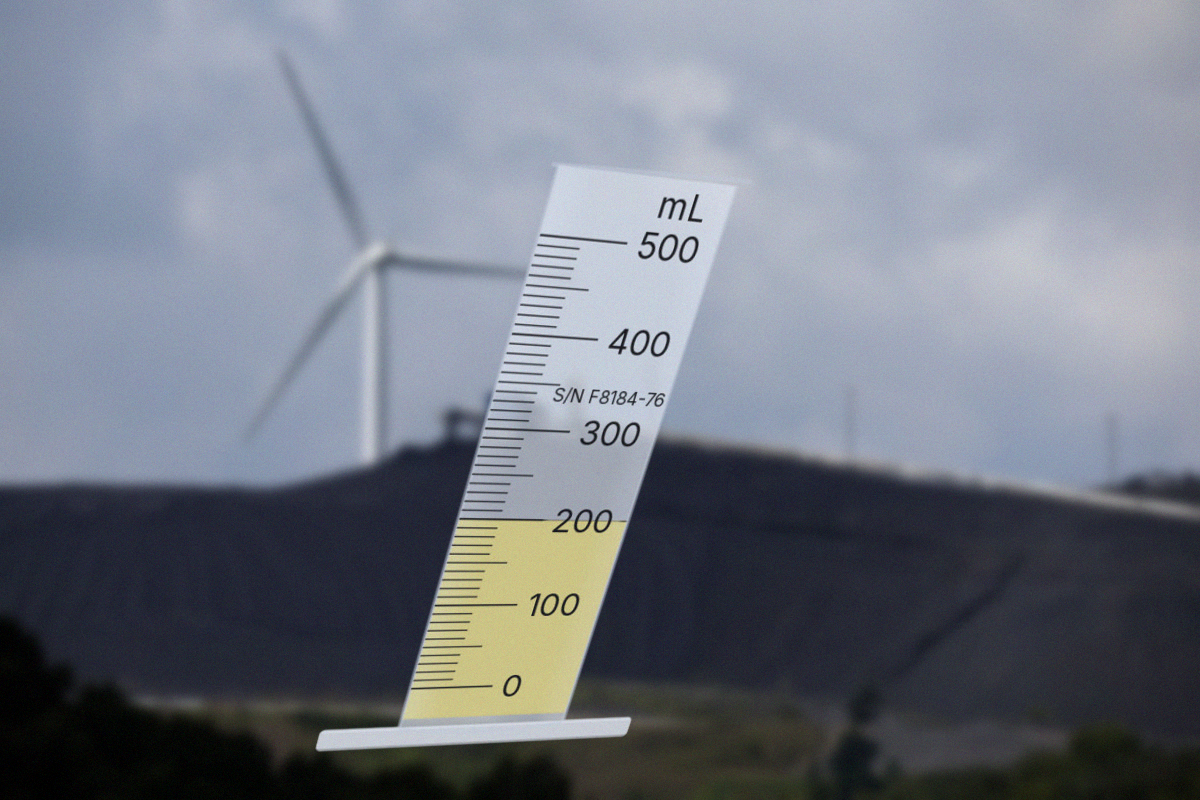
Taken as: 200,mL
